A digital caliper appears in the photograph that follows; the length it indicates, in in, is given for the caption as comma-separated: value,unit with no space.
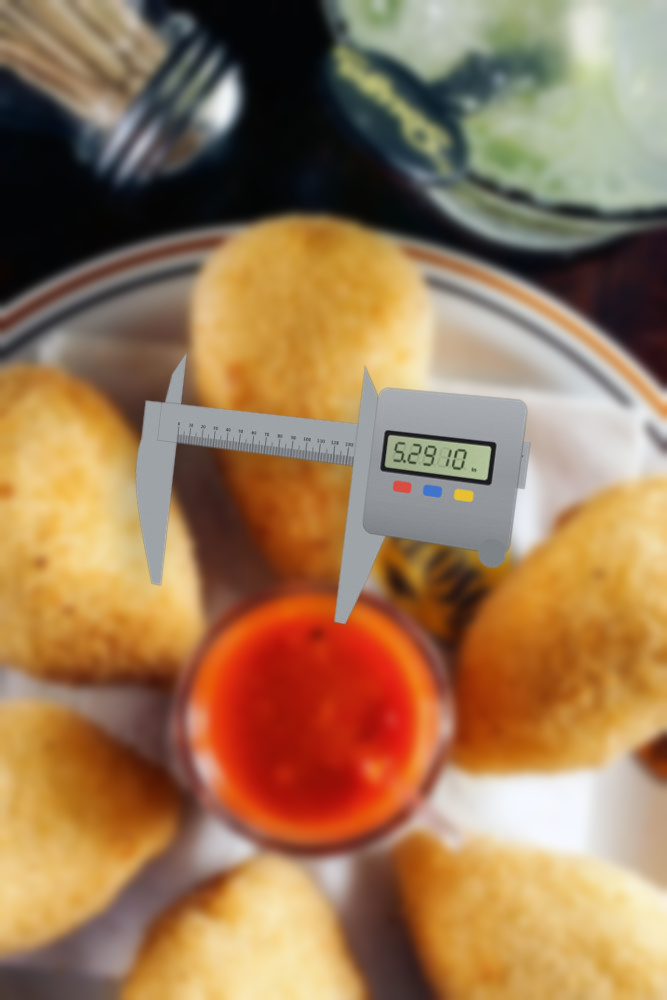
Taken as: 5.2910,in
